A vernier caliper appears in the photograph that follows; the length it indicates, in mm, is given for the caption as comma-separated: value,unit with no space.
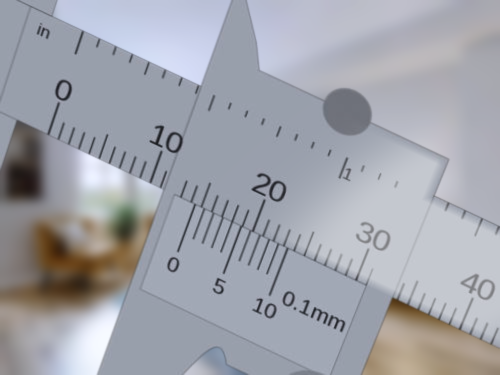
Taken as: 14.4,mm
